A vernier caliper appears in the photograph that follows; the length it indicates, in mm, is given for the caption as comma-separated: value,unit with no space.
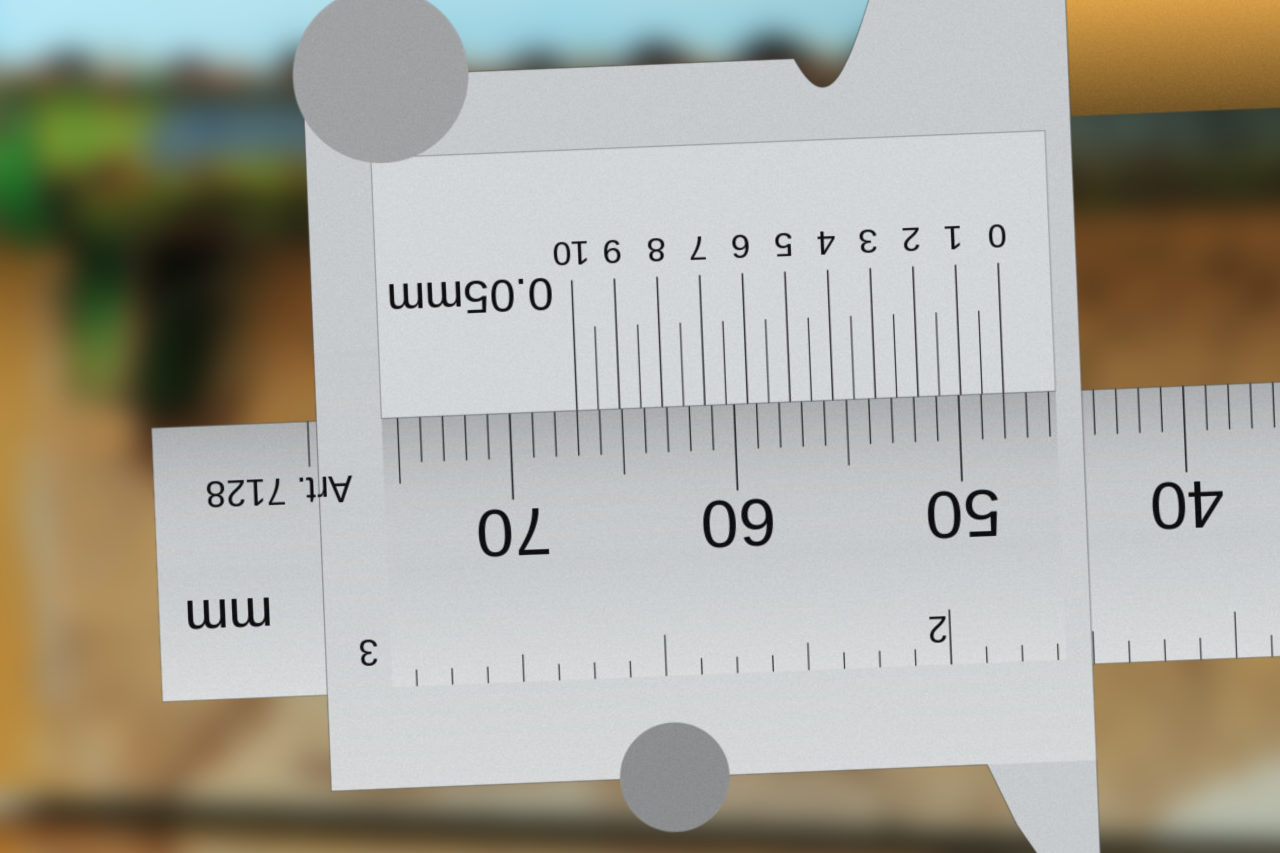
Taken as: 48.0,mm
